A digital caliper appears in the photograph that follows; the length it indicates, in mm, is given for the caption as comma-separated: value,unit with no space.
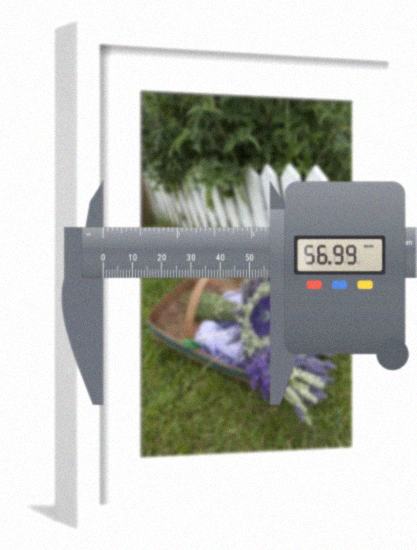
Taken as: 56.99,mm
